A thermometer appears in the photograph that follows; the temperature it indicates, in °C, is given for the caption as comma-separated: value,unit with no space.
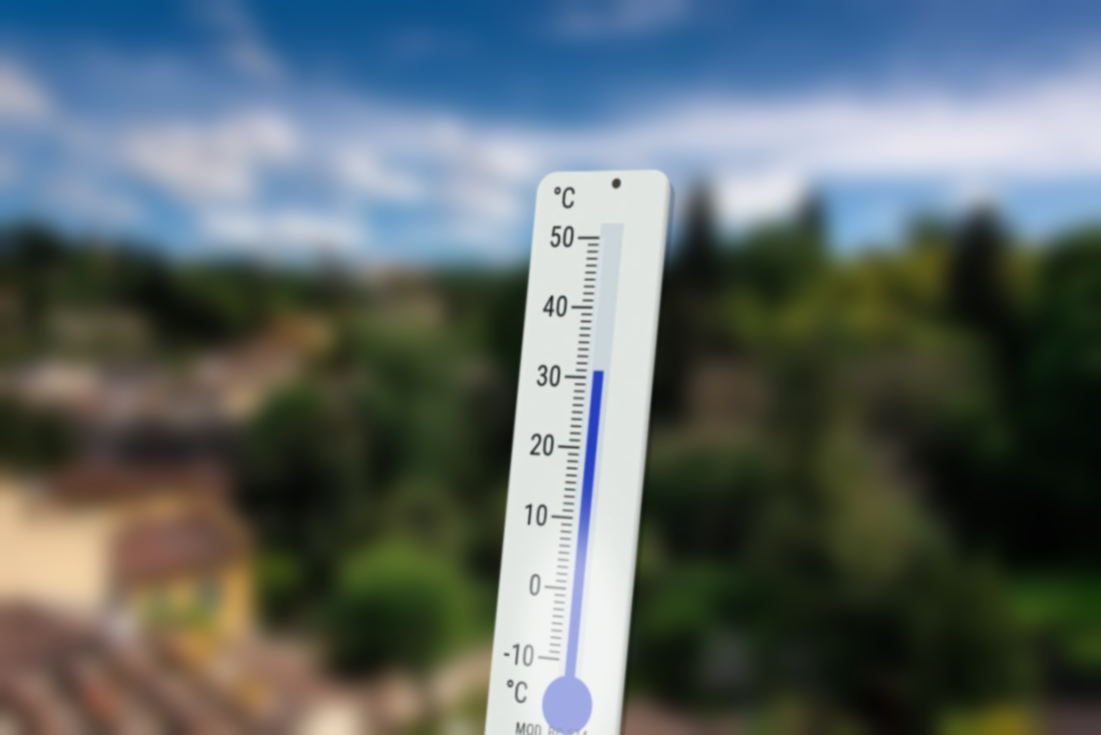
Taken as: 31,°C
